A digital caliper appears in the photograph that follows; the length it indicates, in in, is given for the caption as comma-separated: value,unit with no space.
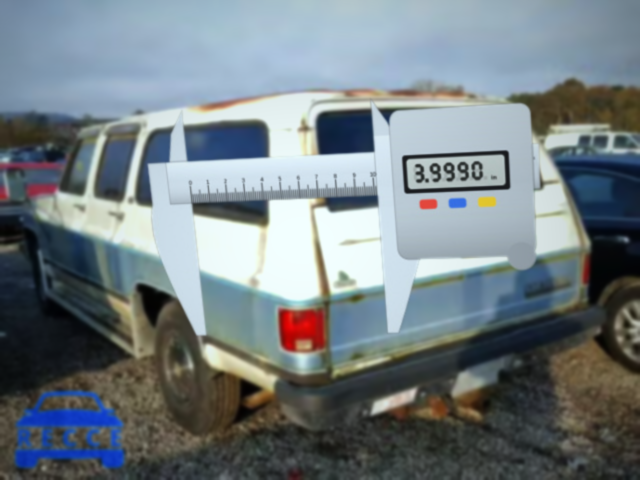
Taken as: 3.9990,in
